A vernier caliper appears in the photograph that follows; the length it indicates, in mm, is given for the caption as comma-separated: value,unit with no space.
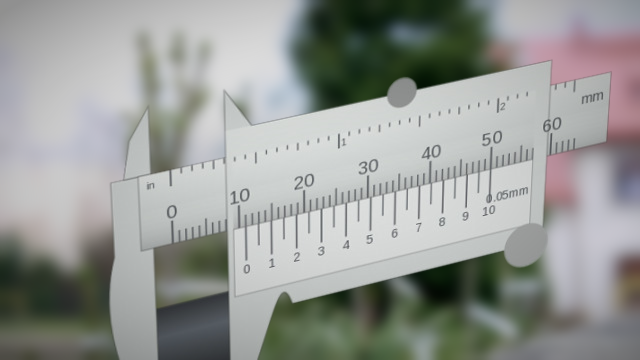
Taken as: 11.0,mm
